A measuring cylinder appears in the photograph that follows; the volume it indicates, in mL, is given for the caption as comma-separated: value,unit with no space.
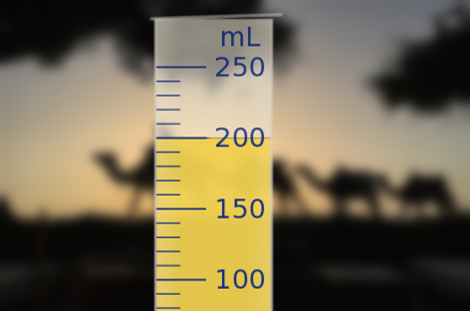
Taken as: 200,mL
